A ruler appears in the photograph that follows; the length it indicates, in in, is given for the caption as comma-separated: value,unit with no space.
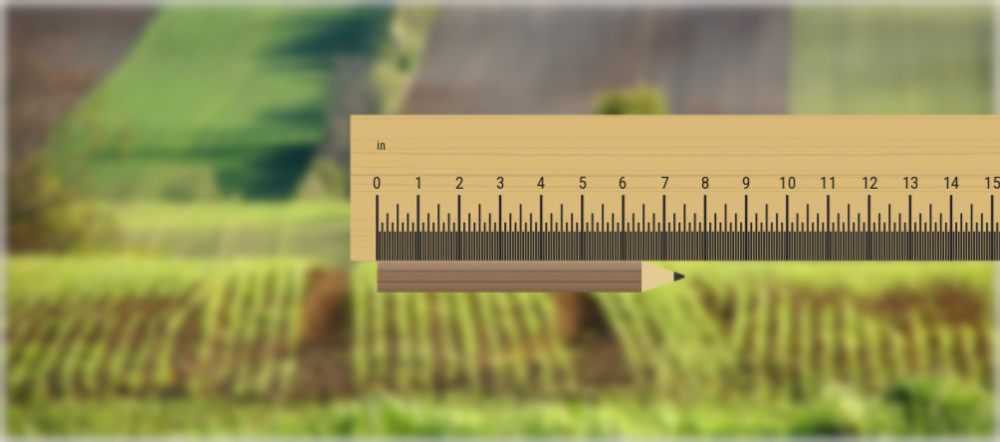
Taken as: 7.5,in
